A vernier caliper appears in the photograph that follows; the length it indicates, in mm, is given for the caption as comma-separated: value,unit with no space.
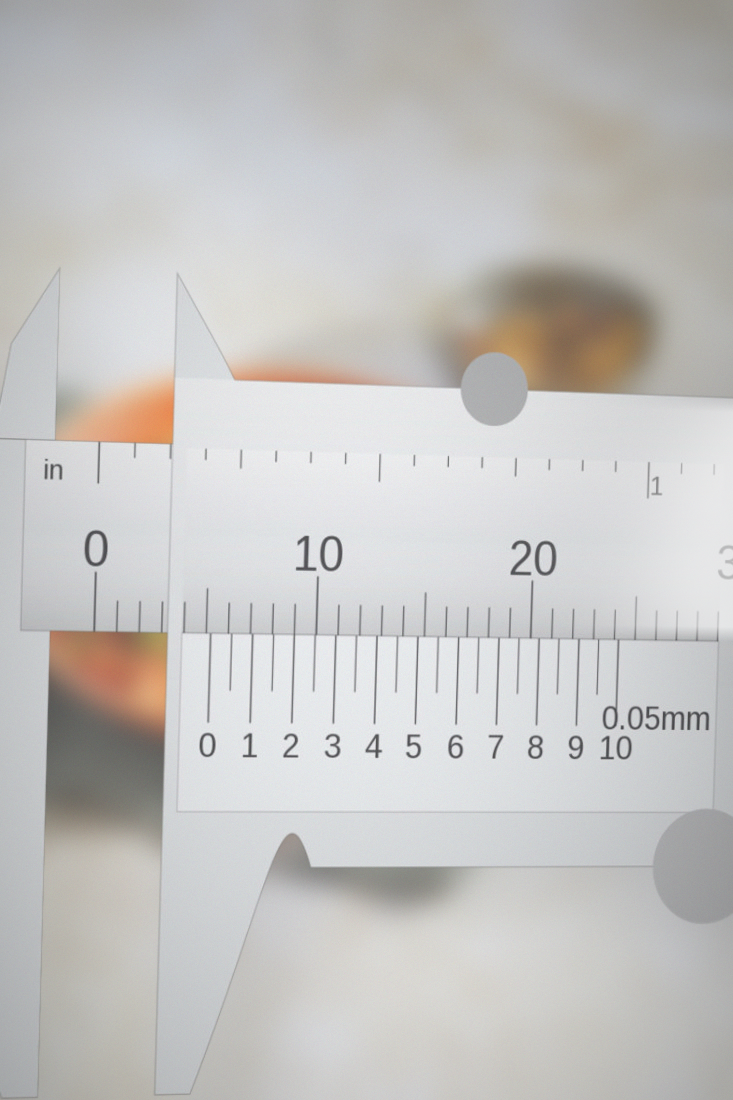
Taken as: 5.2,mm
